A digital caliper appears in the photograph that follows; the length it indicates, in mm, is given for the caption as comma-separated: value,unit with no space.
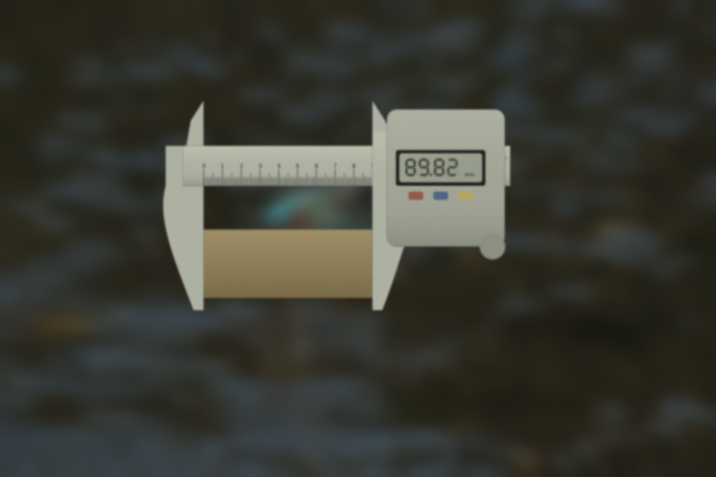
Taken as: 89.82,mm
